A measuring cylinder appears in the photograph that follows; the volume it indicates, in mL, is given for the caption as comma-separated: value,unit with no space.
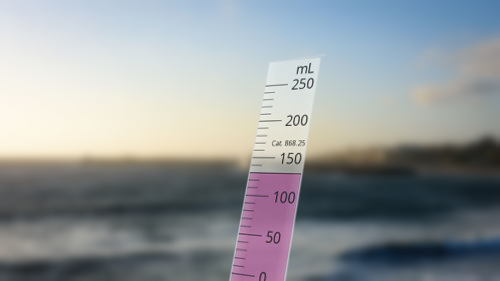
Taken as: 130,mL
